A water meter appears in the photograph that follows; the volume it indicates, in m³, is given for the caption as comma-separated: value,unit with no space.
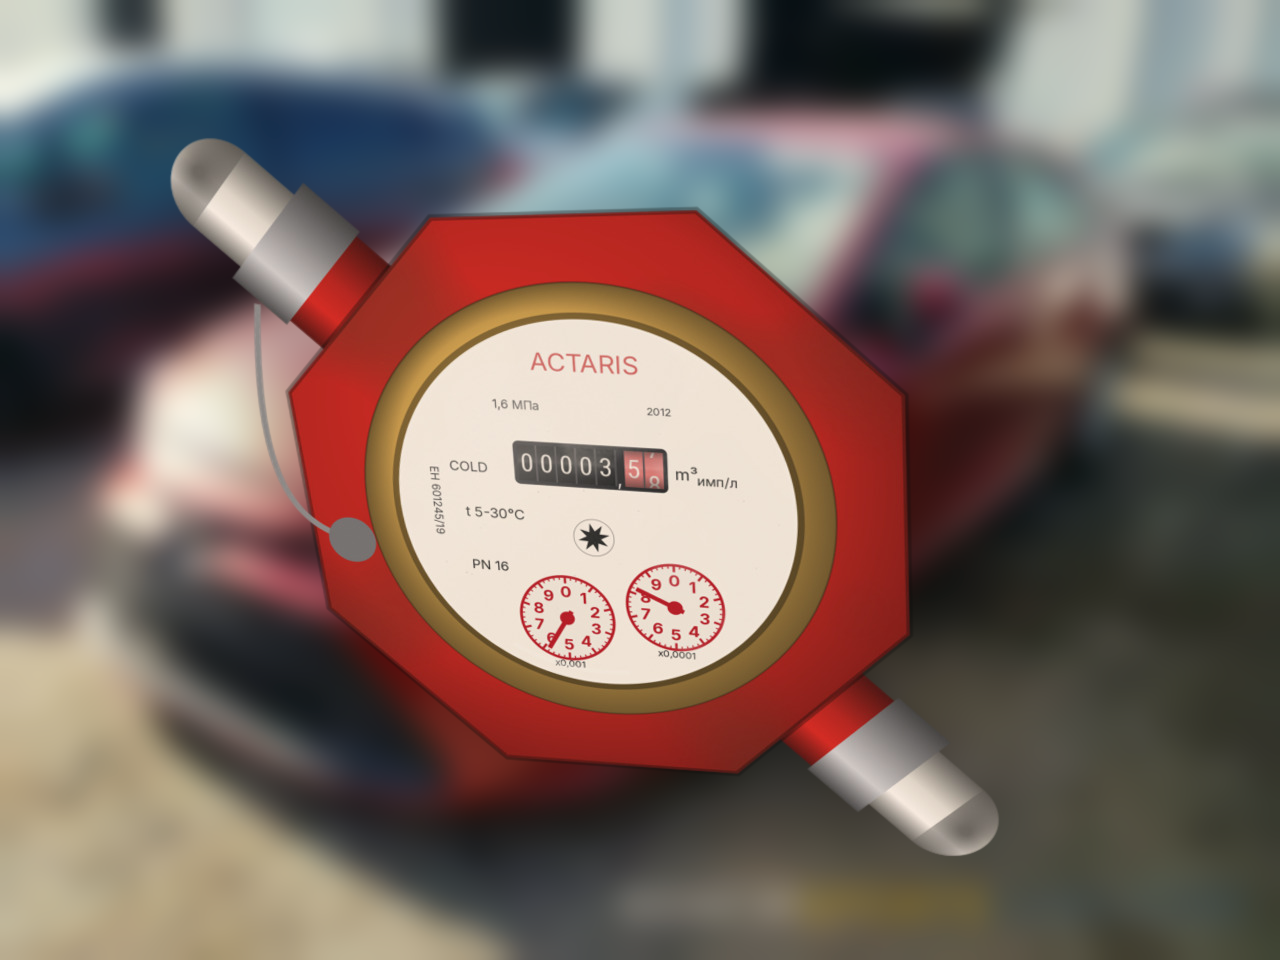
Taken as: 3.5758,m³
